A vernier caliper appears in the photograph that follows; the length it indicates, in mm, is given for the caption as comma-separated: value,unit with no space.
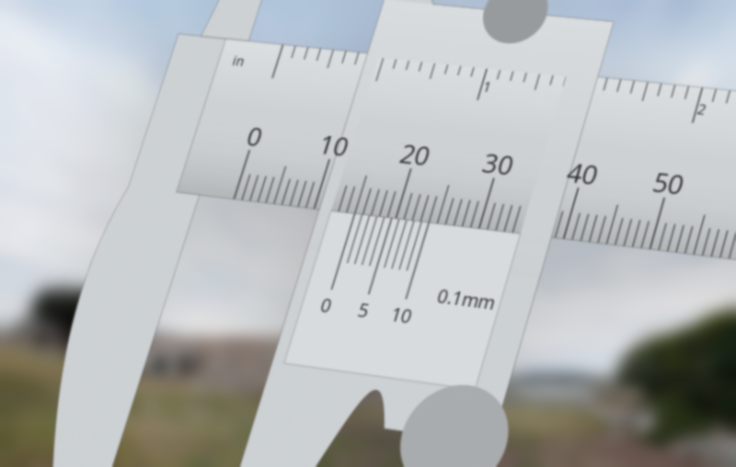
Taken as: 15.0,mm
